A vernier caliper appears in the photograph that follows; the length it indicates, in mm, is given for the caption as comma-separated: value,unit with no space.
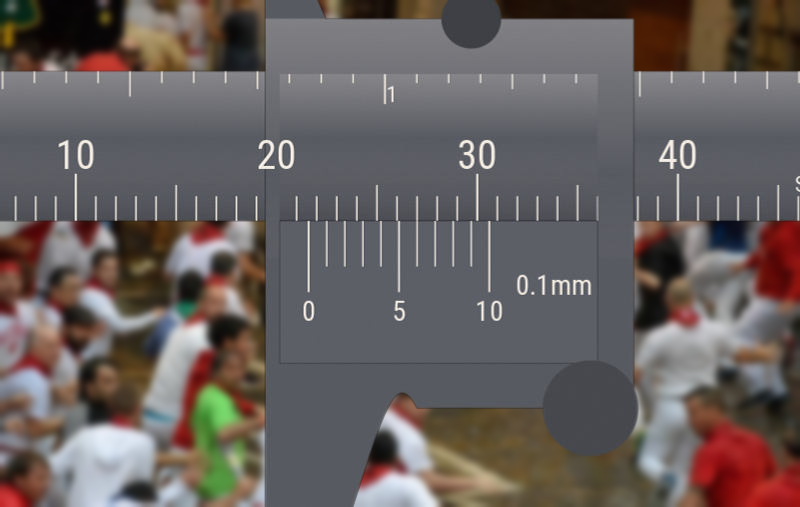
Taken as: 21.6,mm
